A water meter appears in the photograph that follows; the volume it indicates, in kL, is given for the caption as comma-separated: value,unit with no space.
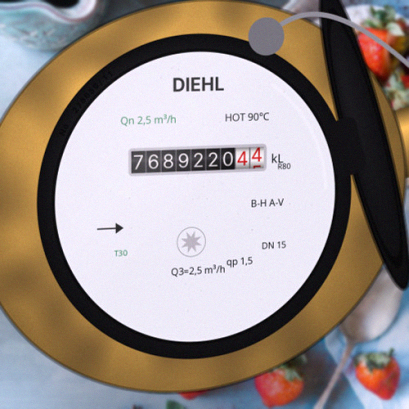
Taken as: 7689220.44,kL
